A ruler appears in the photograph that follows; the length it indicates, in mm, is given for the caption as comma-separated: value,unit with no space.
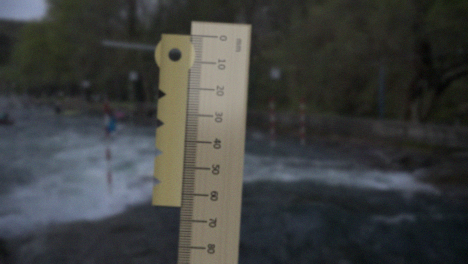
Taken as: 65,mm
